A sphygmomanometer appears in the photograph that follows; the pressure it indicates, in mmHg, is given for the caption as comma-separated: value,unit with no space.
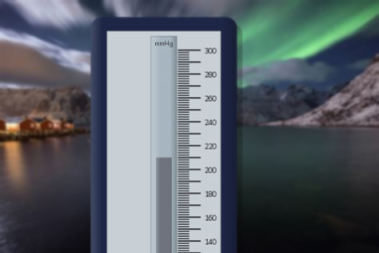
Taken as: 210,mmHg
